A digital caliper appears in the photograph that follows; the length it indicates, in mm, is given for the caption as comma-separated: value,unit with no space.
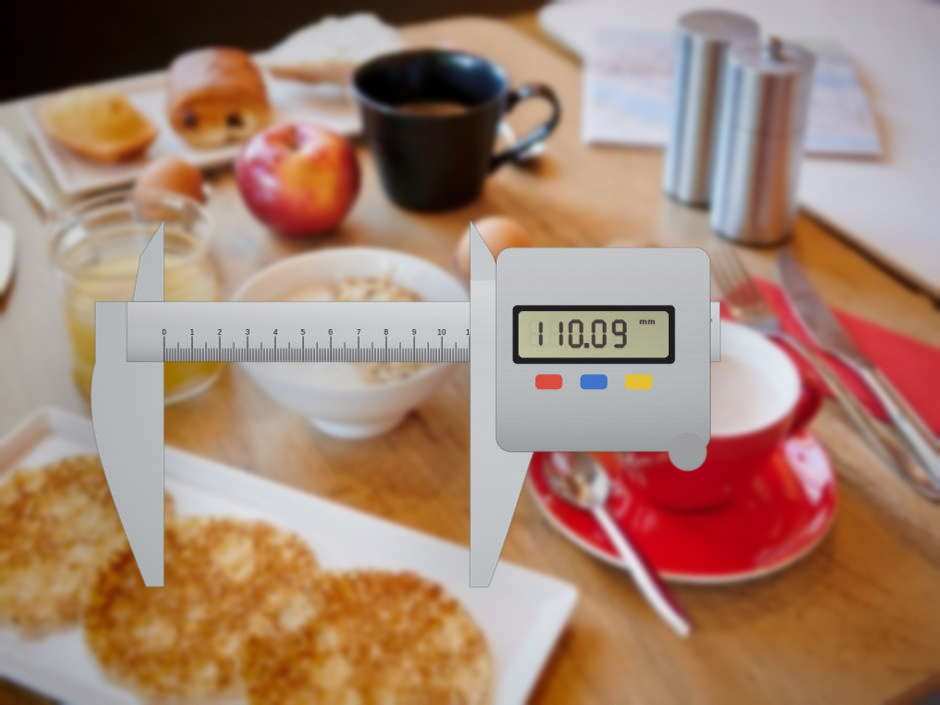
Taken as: 110.09,mm
